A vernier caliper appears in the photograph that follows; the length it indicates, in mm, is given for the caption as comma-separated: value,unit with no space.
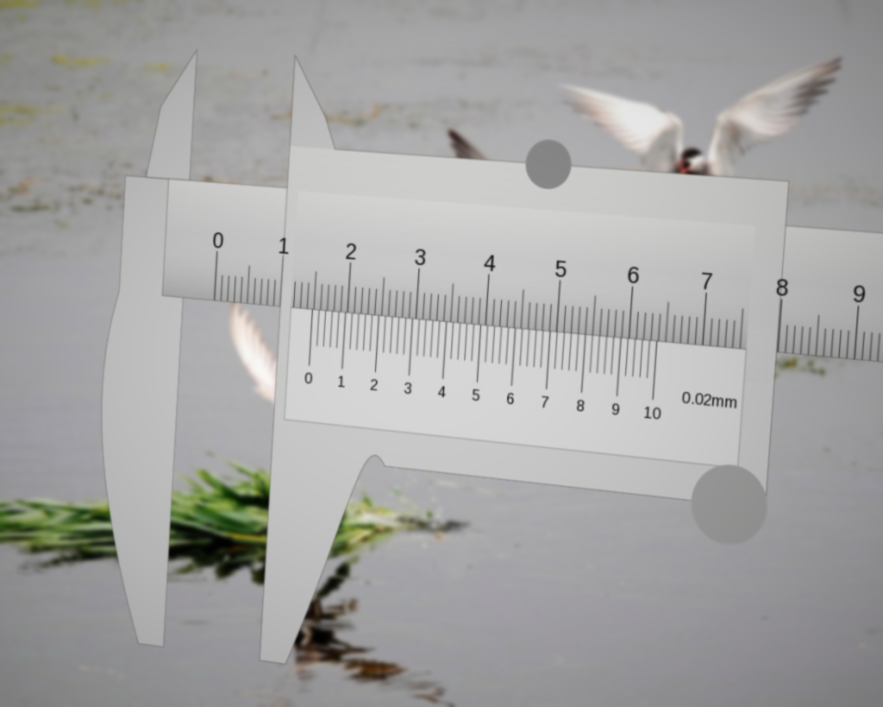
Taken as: 14.8,mm
